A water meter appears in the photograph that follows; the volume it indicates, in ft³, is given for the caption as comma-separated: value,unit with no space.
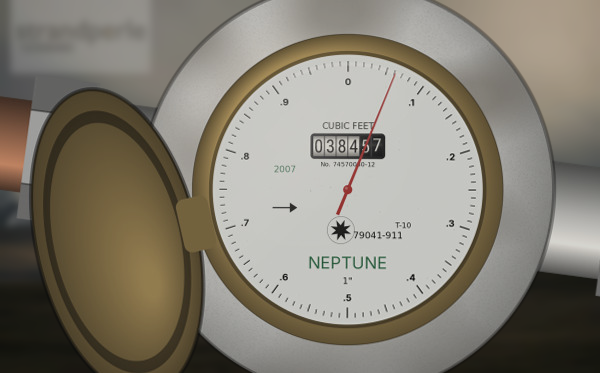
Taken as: 38457.06,ft³
